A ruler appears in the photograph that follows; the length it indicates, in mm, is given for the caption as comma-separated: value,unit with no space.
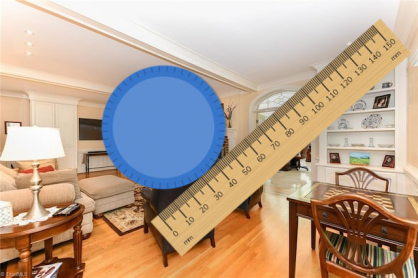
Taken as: 65,mm
